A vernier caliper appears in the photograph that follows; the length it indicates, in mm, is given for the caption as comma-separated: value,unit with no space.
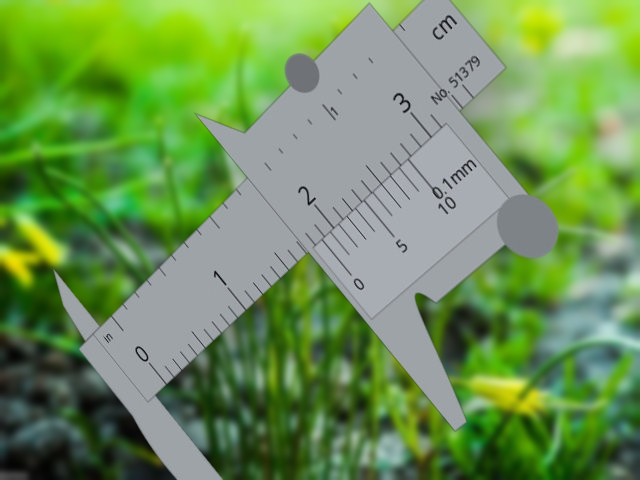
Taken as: 18.7,mm
